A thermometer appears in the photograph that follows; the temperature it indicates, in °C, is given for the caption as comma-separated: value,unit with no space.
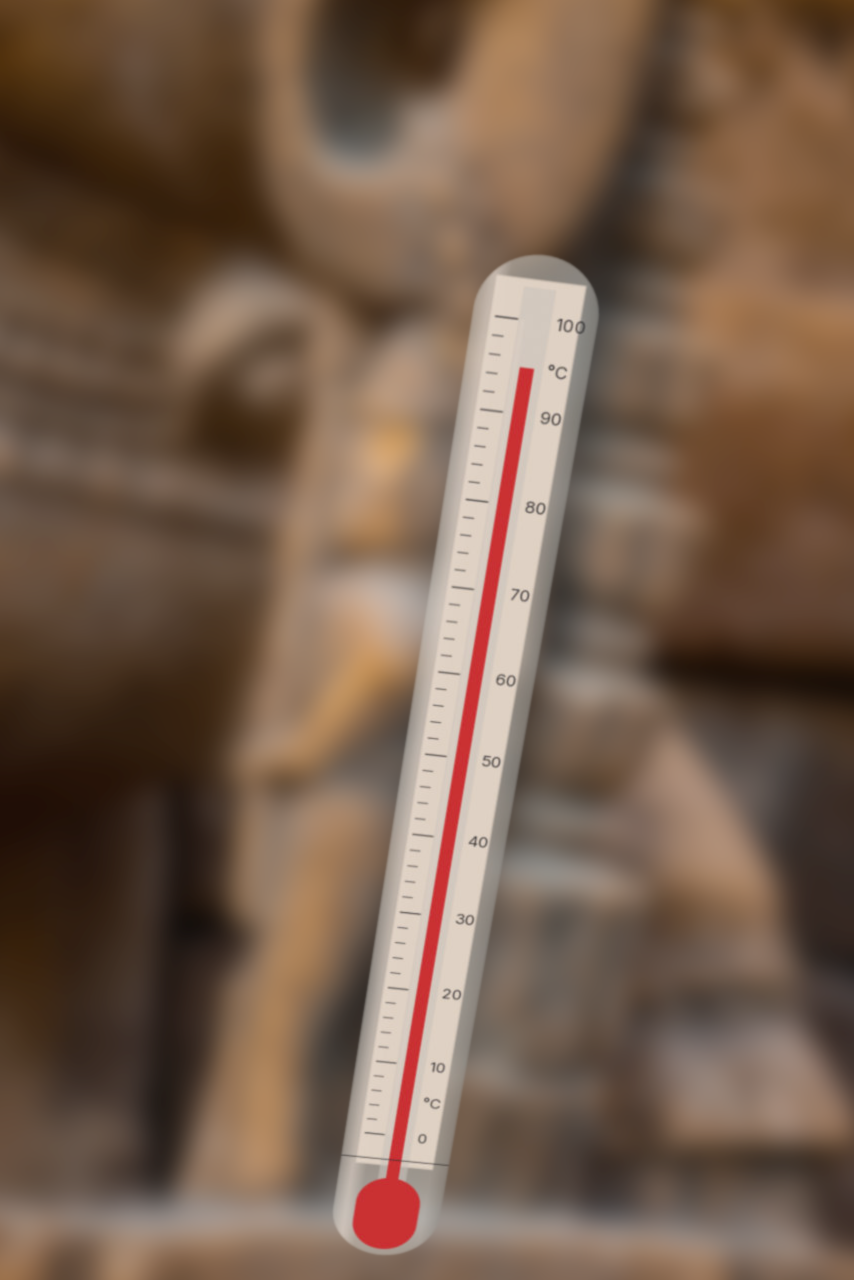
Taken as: 95,°C
